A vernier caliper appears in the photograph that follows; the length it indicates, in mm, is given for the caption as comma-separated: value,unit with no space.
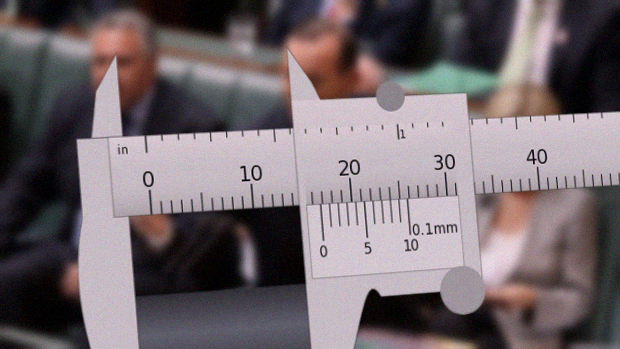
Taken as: 16.8,mm
